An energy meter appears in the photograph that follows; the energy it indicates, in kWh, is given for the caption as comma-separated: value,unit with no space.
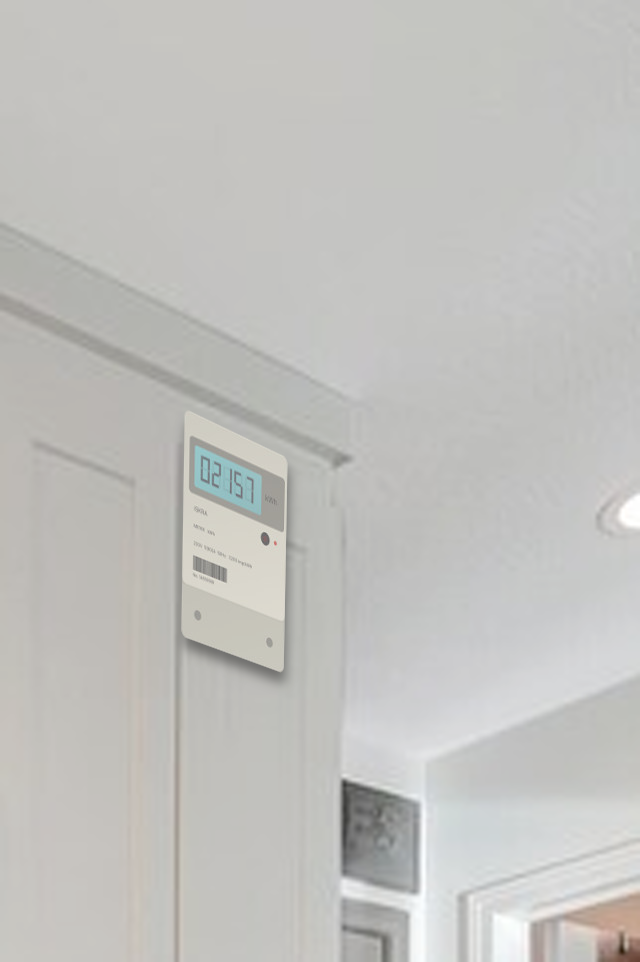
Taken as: 2157,kWh
